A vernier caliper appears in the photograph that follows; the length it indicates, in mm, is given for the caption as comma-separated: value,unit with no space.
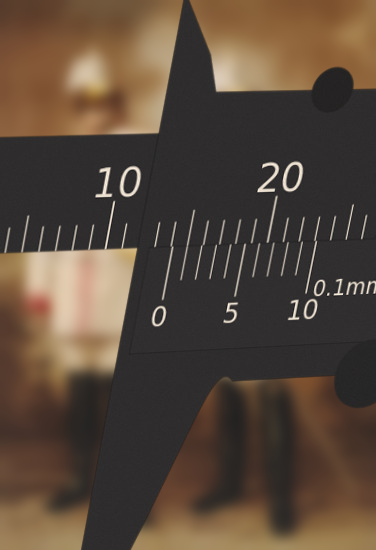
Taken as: 14.1,mm
